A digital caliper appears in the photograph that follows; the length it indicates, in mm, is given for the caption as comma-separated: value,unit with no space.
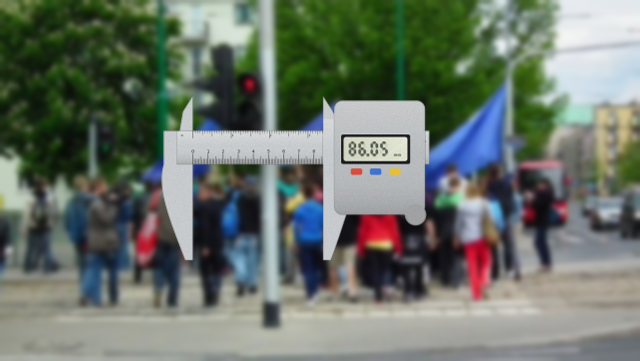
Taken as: 86.05,mm
